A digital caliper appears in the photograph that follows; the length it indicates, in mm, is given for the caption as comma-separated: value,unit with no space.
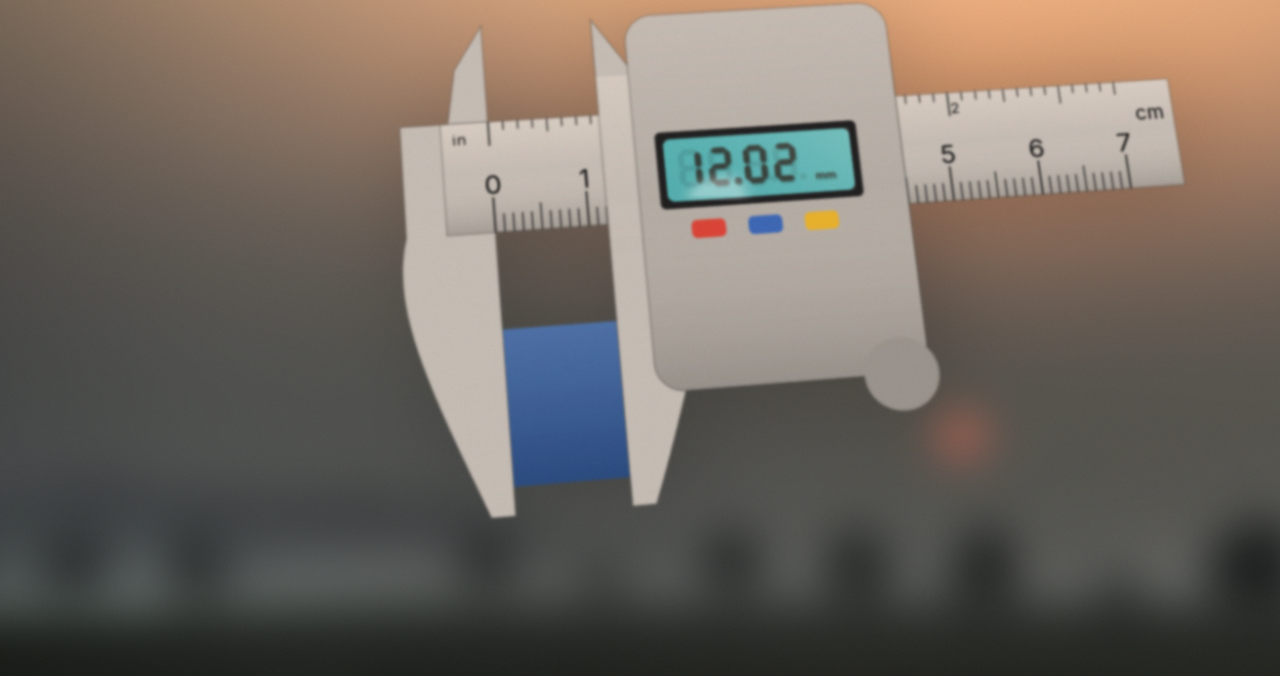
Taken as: 12.02,mm
